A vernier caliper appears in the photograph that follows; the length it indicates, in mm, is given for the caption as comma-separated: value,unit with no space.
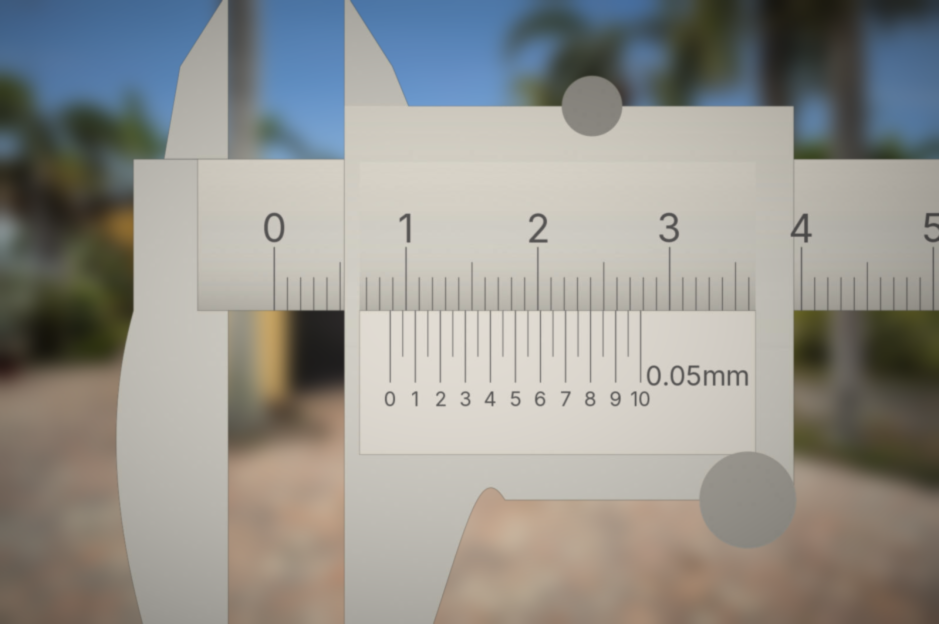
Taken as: 8.8,mm
